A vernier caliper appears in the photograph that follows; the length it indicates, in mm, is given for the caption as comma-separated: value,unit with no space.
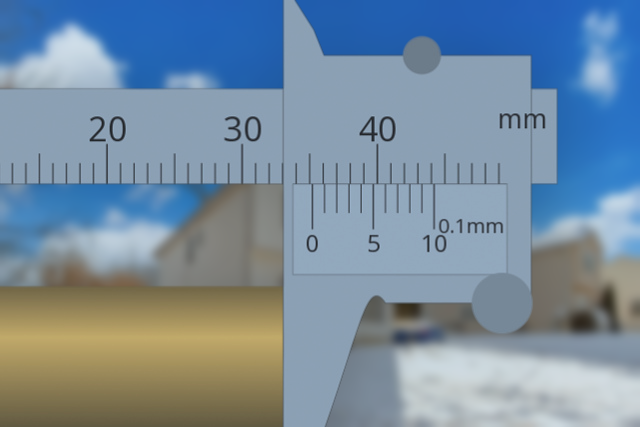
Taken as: 35.2,mm
